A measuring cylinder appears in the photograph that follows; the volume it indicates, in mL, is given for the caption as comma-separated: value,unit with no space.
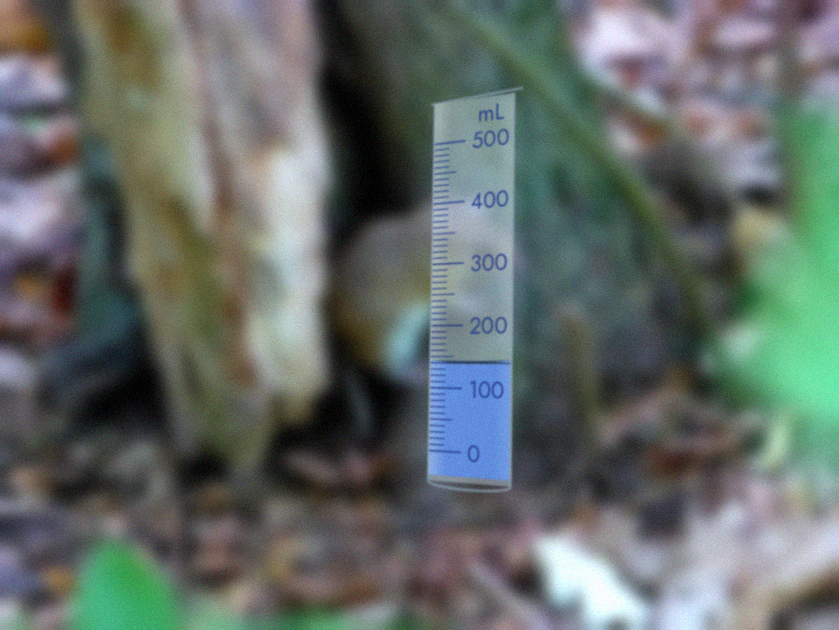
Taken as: 140,mL
